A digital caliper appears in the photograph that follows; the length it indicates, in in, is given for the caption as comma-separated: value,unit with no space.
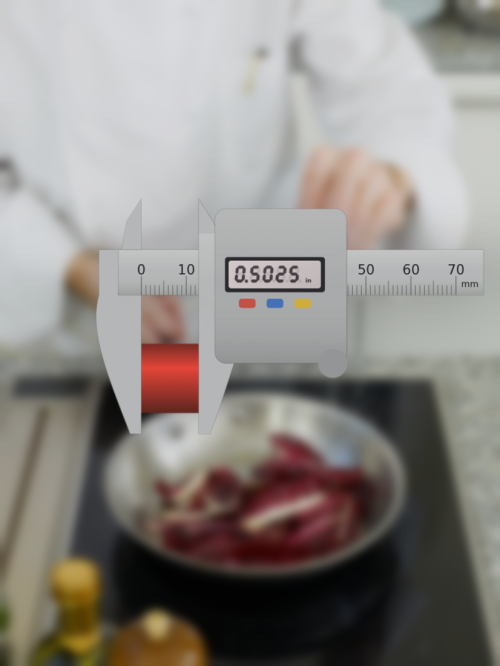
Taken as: 0.5025,in
